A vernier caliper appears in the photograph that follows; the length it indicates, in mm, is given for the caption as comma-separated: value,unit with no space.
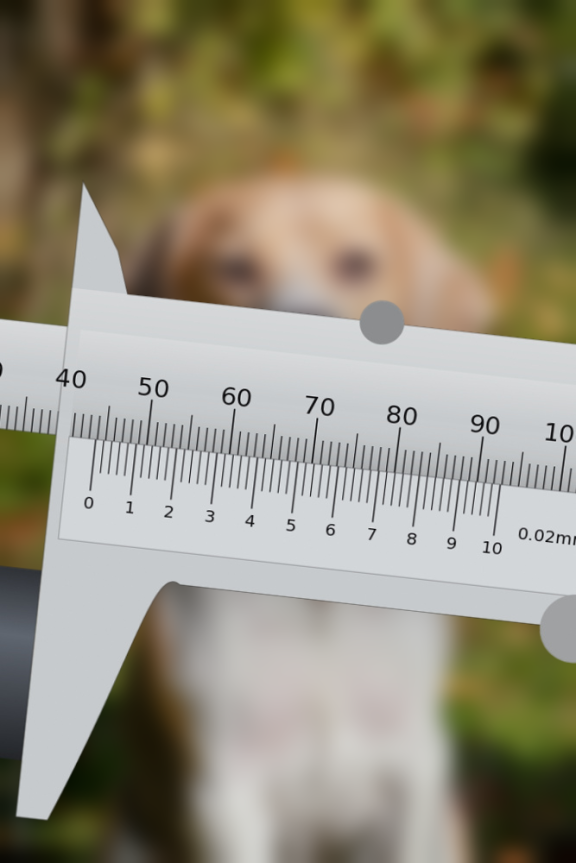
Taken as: 43.8,mm
